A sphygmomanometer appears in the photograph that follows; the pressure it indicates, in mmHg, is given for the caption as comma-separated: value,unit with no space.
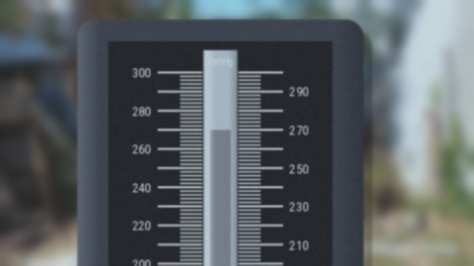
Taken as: 270,mmHg
